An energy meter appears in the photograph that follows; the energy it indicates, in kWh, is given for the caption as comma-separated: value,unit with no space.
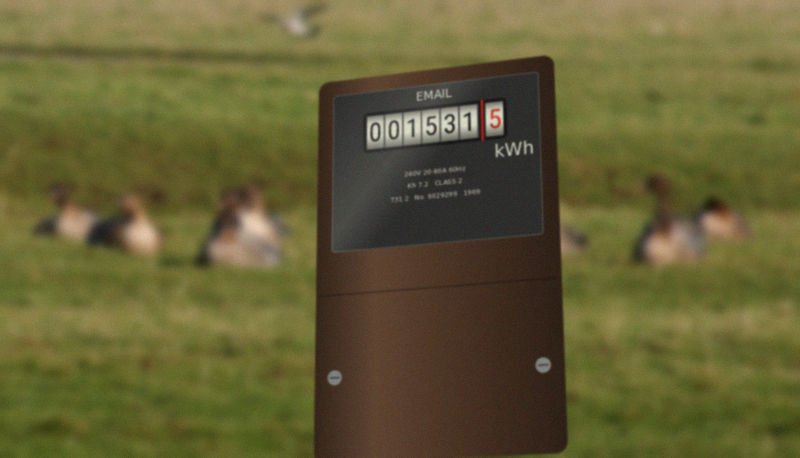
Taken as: 1531.5,kWh
